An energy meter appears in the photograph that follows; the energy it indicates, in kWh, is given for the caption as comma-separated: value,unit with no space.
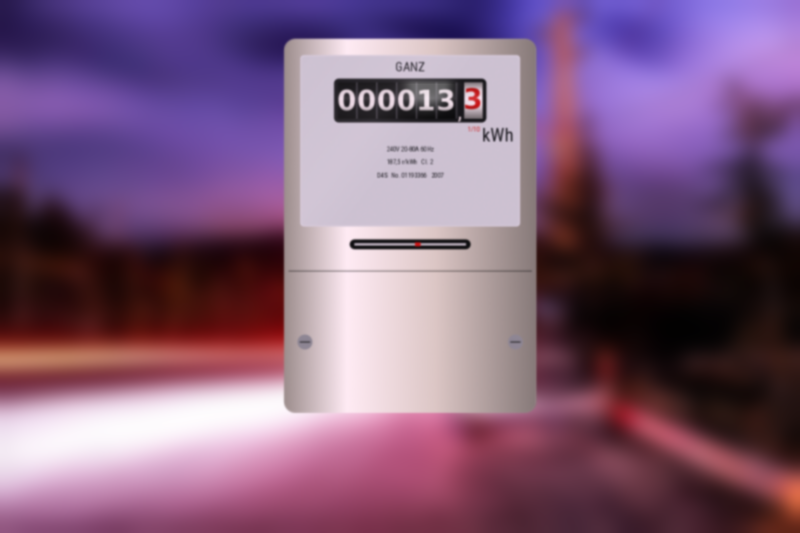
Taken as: 13.3,kWh
